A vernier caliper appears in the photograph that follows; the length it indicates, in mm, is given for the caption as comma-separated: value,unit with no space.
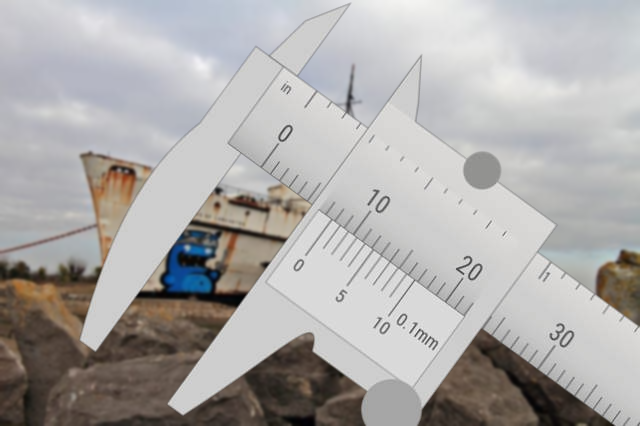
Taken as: 7.7,mm
